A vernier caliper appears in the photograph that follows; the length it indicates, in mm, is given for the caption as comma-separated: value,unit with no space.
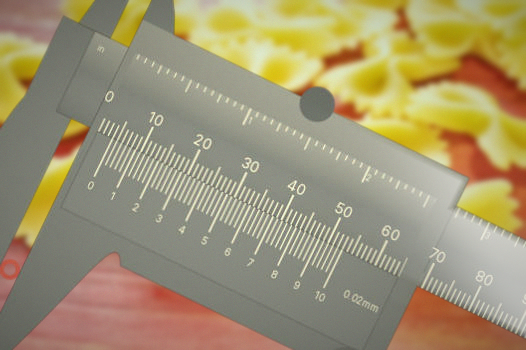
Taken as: 4.0,mm
